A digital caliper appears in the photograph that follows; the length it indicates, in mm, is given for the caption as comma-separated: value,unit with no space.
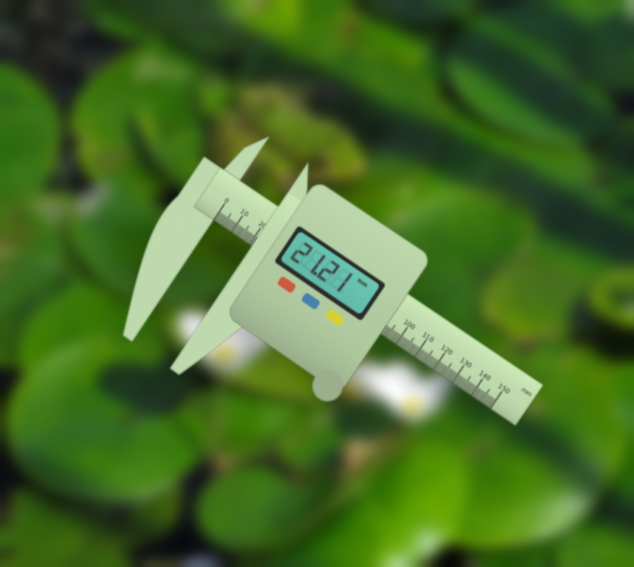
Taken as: 21.21,mm
